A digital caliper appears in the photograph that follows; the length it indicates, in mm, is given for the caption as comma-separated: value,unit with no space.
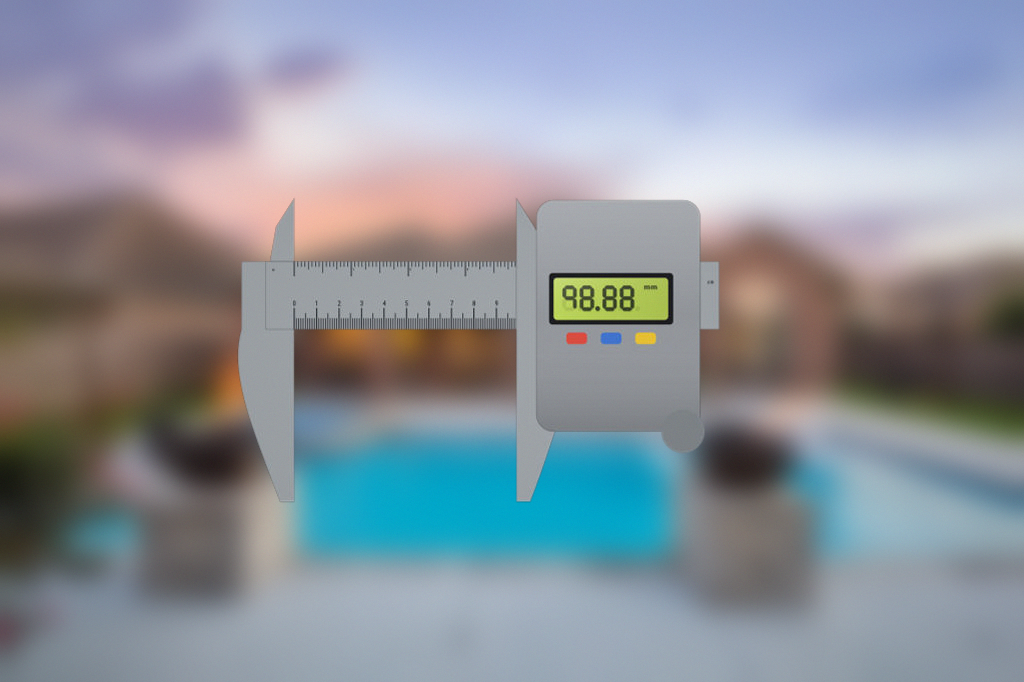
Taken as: 98.88,mm
